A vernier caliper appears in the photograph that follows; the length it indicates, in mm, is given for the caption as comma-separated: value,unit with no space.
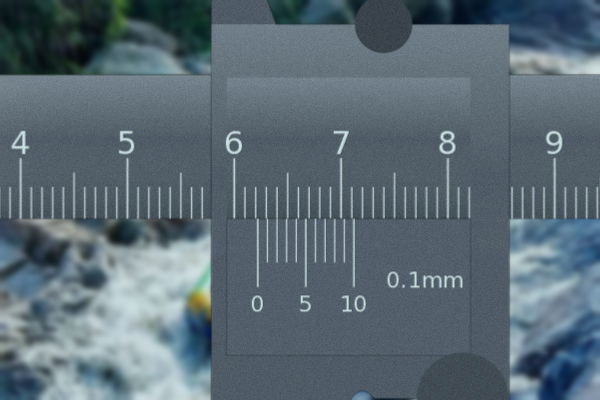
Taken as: 62.2,mm
